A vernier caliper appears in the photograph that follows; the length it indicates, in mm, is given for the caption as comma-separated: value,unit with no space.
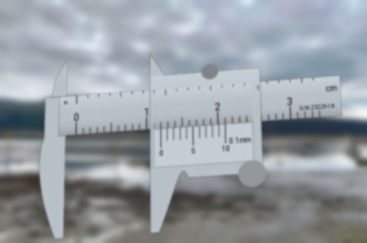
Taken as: 12.0,mm
